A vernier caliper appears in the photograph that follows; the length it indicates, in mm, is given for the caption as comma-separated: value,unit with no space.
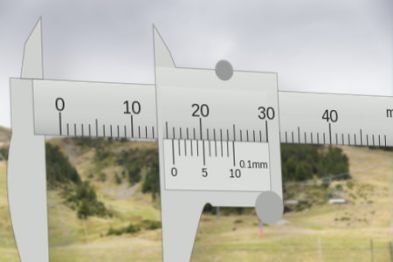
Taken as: 15.8,mm
